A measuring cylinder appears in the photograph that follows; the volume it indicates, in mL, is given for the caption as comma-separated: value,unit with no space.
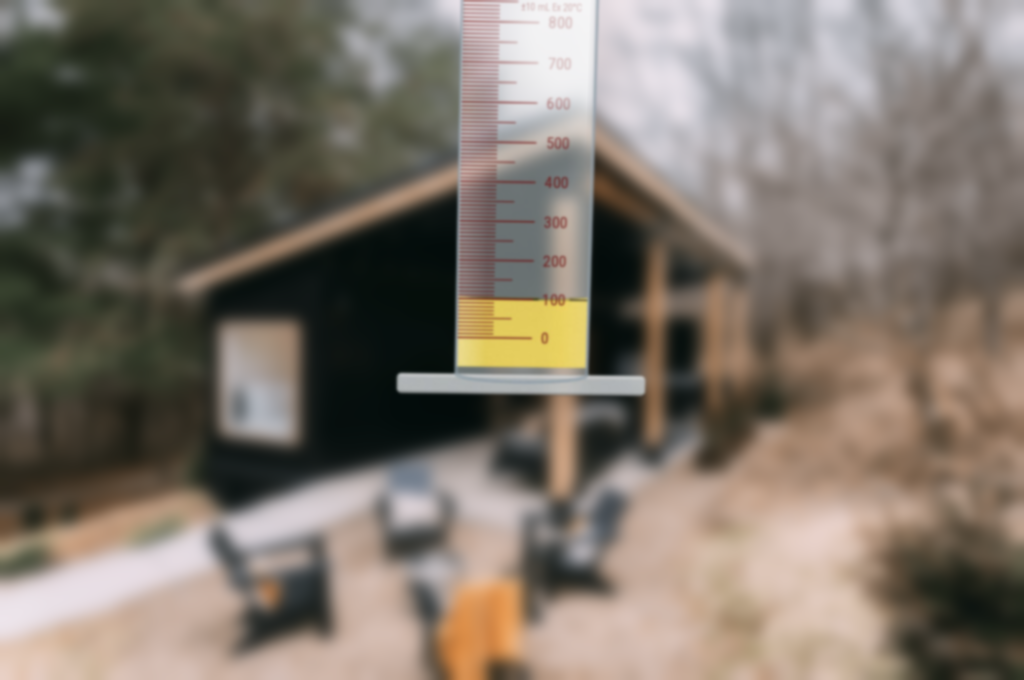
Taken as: 100,mL
